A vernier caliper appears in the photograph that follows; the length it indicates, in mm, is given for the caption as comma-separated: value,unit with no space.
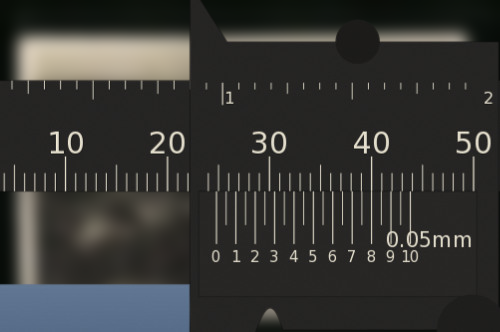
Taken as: 24.8,mm
